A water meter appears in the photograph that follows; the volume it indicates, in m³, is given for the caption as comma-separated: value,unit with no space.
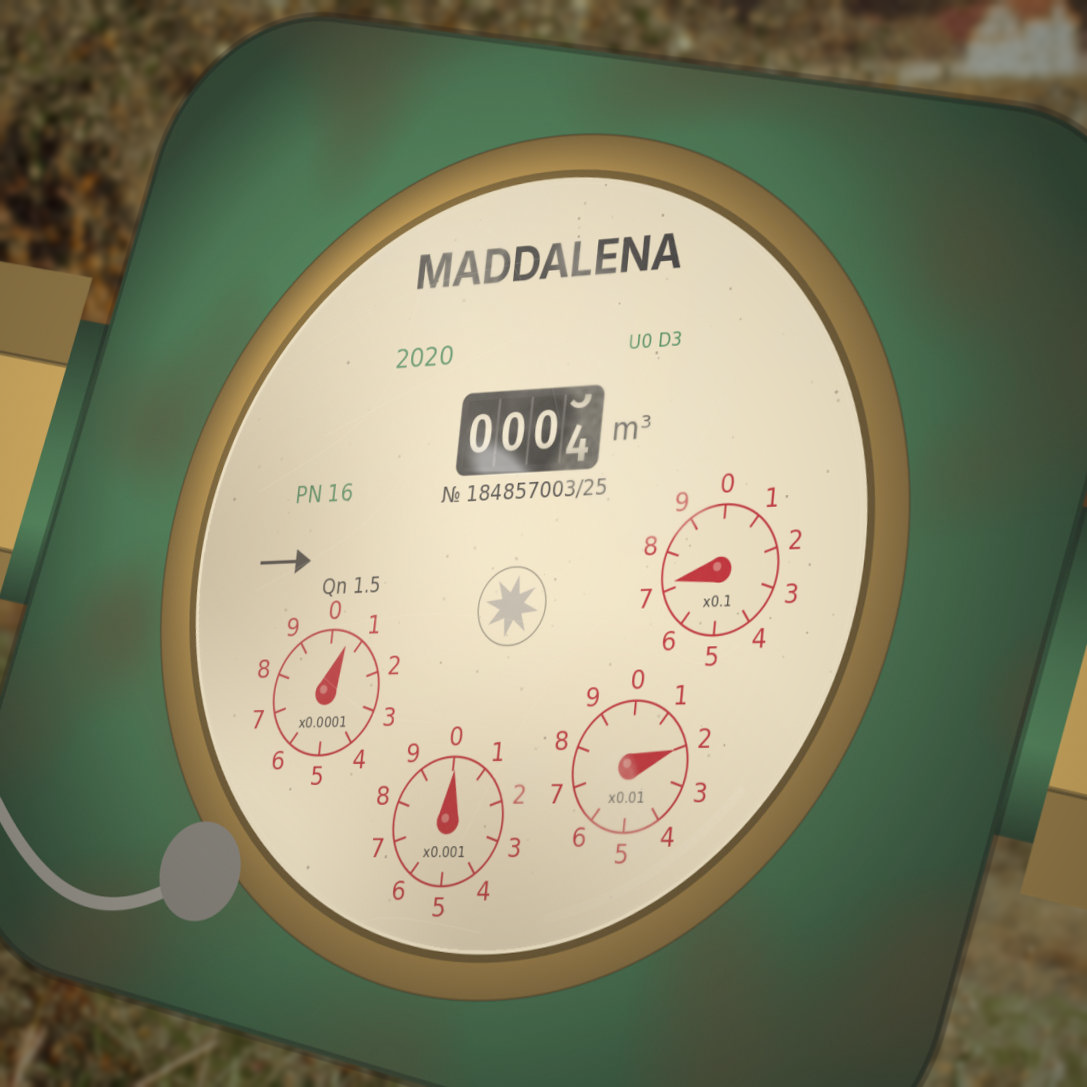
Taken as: 3.7200,m³
